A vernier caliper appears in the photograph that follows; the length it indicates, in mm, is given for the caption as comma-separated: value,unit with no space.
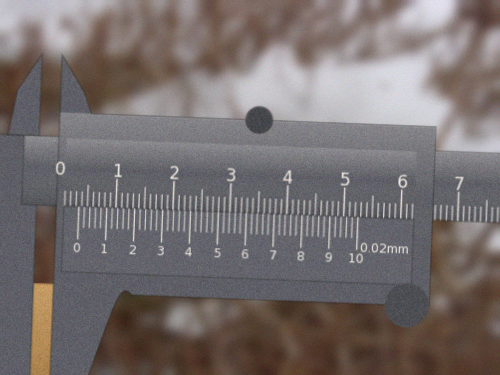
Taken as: 3.5,mm
